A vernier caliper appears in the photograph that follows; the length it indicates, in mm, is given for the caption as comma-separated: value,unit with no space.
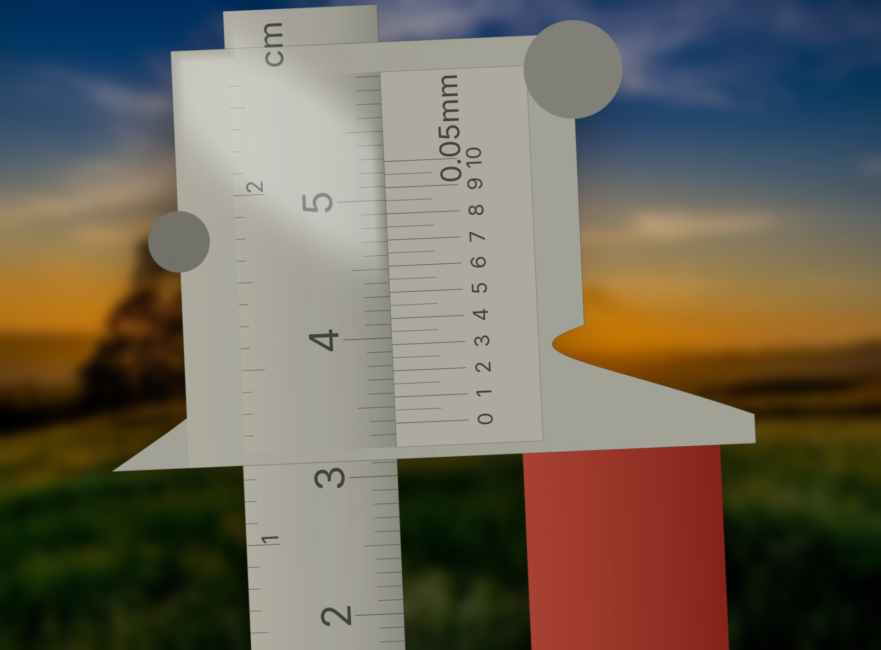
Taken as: 33.8,mm
